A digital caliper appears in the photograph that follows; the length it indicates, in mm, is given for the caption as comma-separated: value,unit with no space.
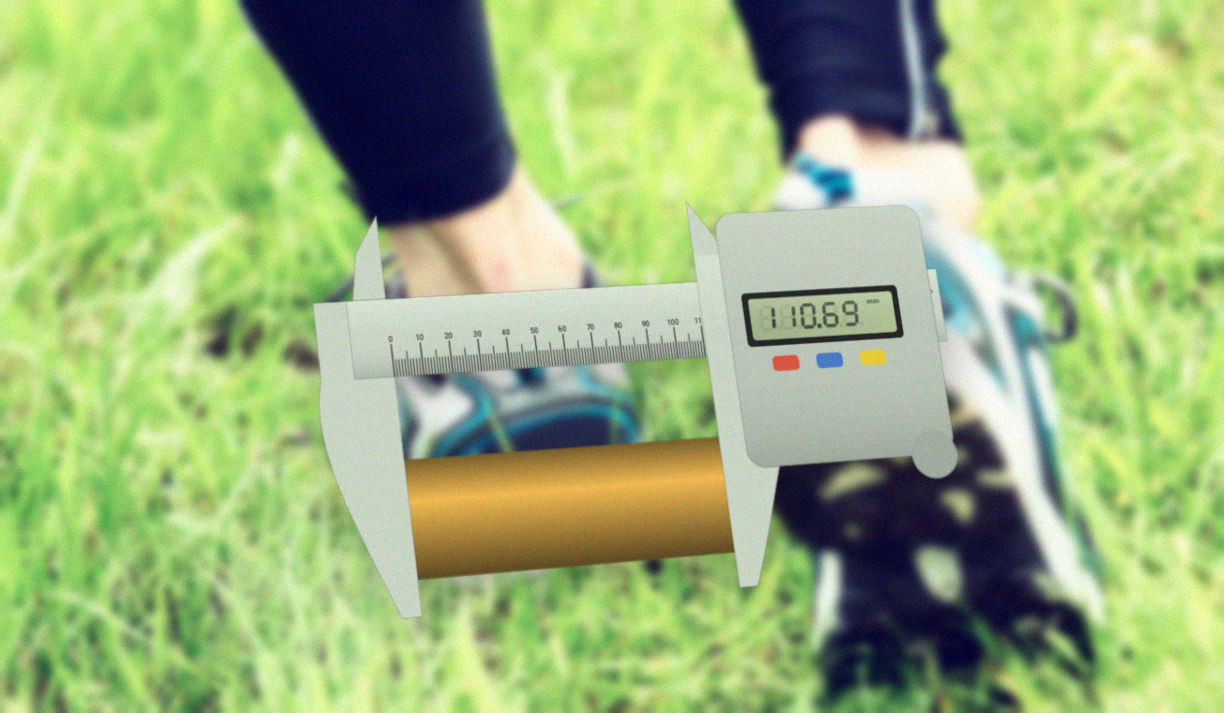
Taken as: 110.69,mm
